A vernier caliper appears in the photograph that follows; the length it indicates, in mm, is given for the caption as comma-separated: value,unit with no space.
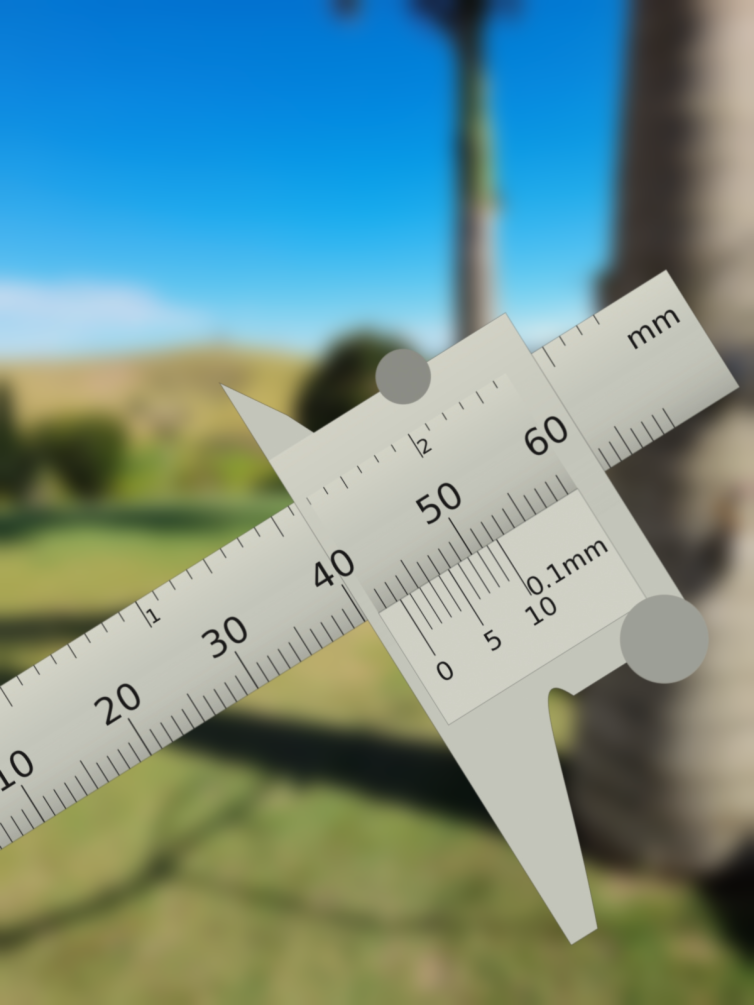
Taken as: 43.3,mm
